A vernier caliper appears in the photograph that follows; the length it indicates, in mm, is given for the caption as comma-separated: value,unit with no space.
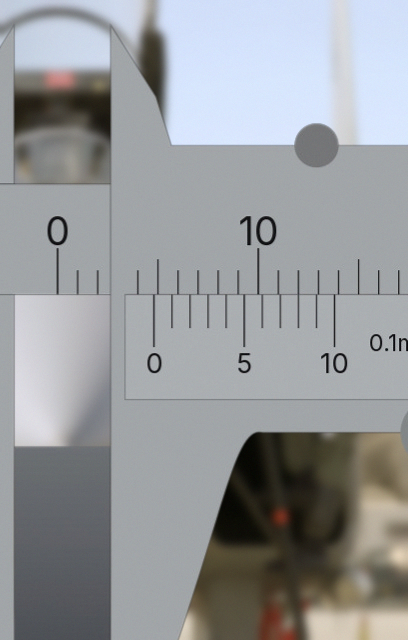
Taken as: 4.8,mm
